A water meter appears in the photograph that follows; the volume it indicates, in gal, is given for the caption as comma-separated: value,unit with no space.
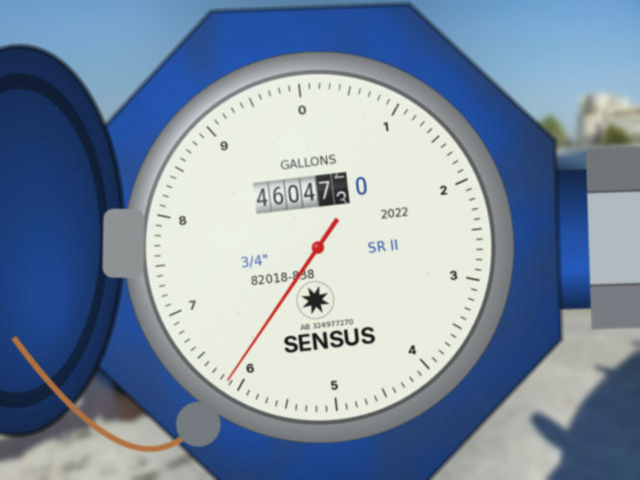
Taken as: 4604726.1,gal
